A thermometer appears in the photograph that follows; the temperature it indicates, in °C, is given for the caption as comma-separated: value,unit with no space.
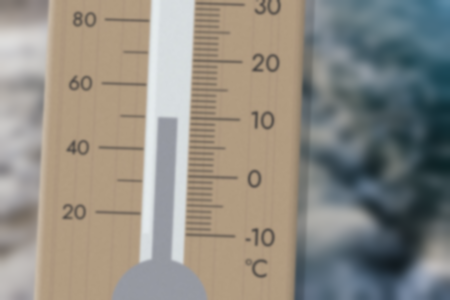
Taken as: 10,°C
